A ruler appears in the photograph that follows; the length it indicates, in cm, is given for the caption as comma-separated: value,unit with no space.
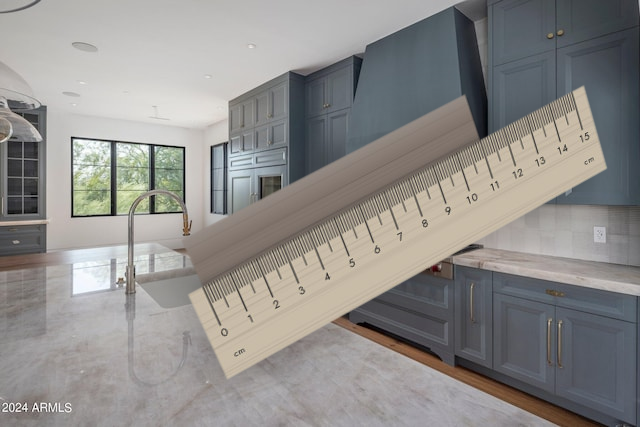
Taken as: 11,cm
